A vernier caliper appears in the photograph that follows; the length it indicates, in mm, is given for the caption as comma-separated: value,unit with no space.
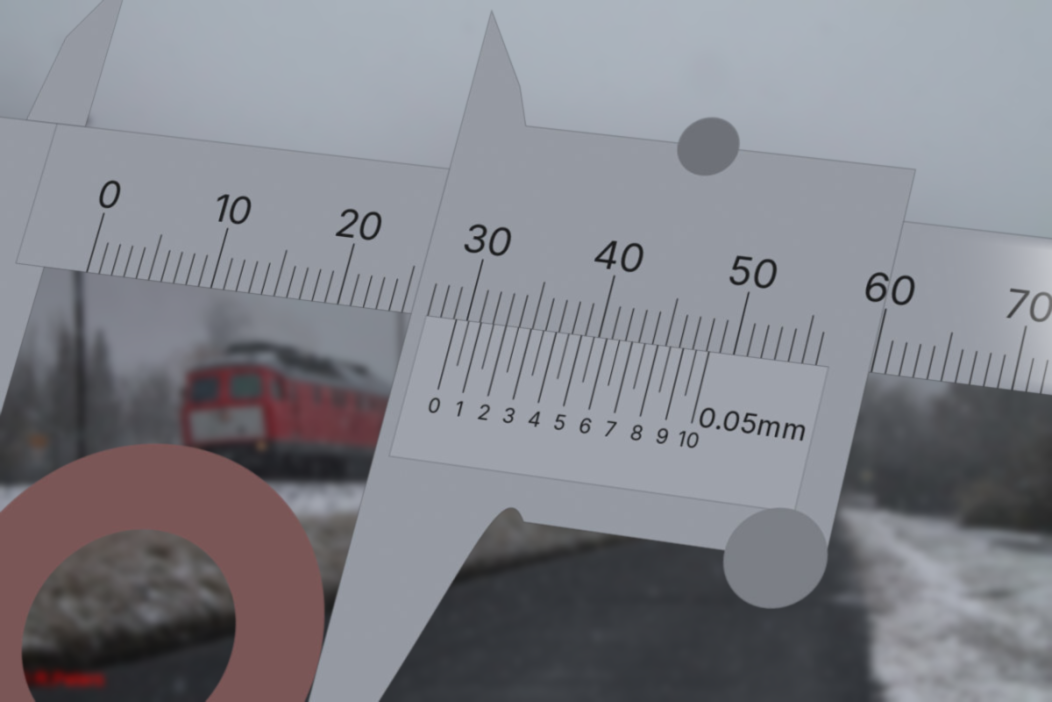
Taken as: 29.2,mm
